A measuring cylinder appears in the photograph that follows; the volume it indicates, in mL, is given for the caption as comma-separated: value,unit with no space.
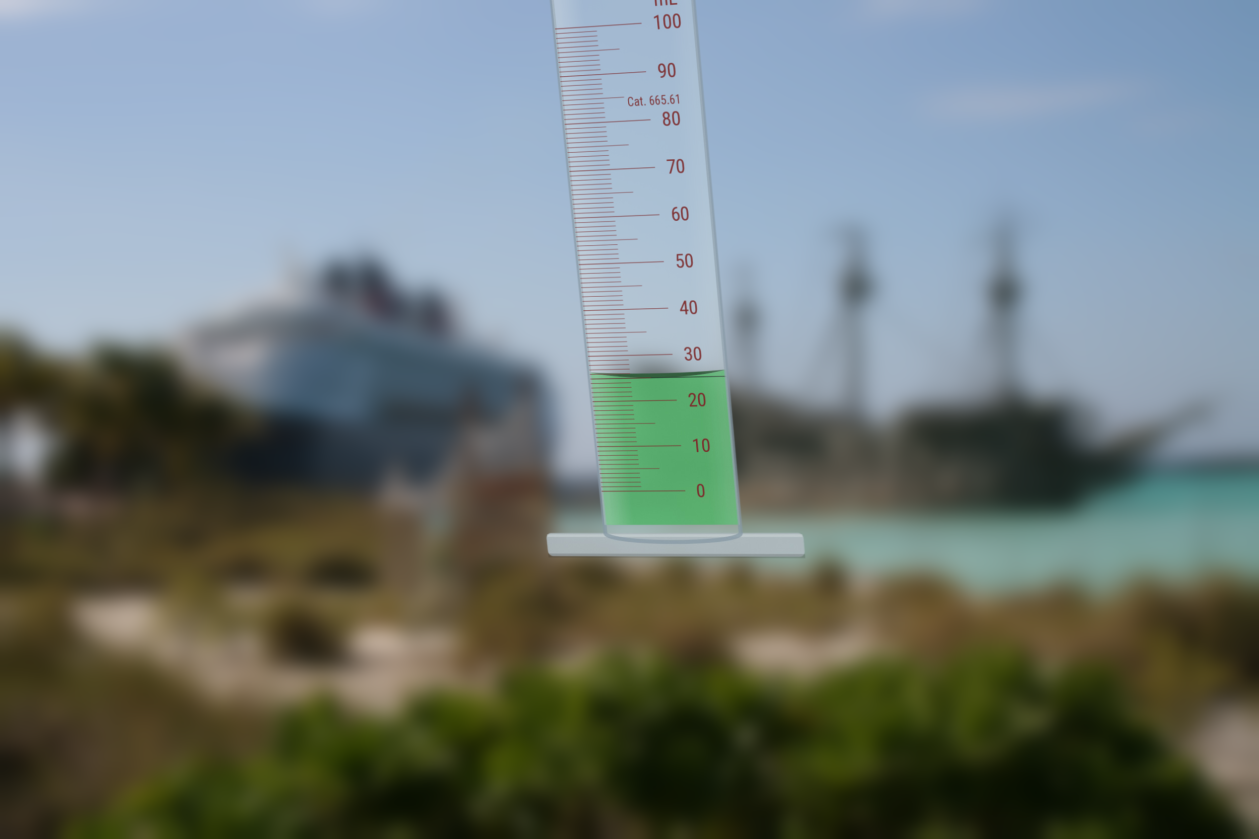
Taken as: 25,mL
